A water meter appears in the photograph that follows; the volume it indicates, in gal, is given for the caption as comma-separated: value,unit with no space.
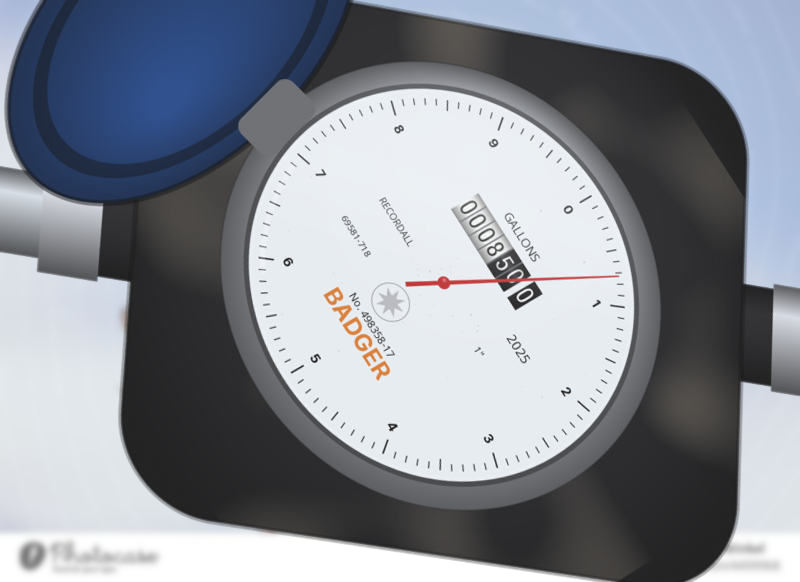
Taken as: 8500.7,gal
